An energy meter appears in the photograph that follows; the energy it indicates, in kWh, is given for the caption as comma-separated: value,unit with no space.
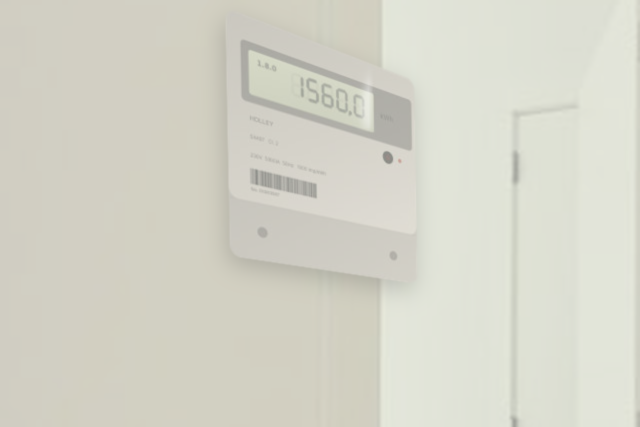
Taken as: 1560.0,kWh
